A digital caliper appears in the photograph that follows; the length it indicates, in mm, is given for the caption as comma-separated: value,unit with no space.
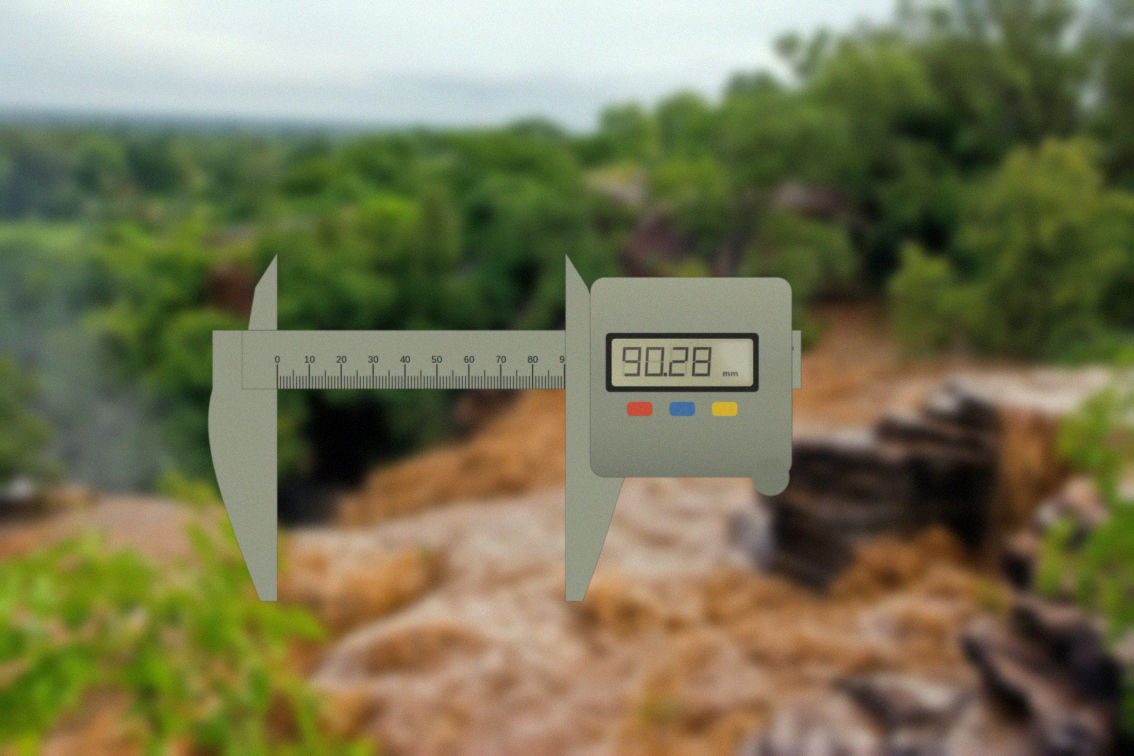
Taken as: 90.28,mm
